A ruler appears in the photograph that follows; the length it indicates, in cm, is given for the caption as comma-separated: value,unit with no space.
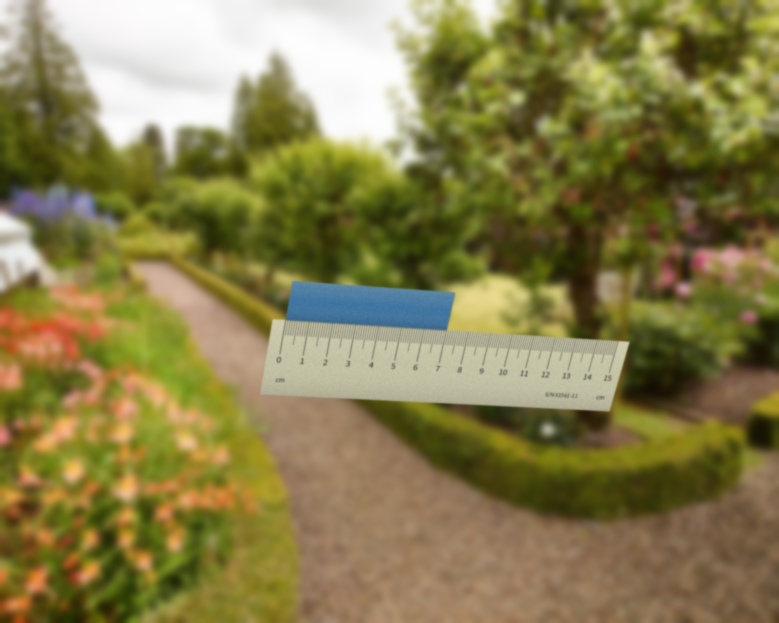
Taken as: 7,cm
